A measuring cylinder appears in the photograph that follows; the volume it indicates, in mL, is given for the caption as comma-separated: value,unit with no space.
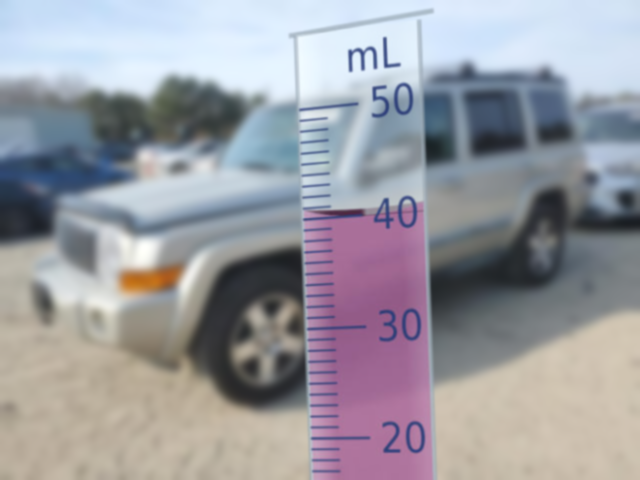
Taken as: 40,mL
